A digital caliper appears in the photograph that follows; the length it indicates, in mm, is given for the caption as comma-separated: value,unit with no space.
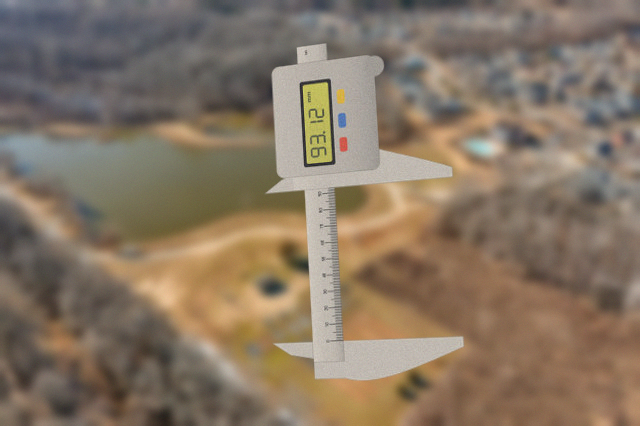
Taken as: 93.12,mm
